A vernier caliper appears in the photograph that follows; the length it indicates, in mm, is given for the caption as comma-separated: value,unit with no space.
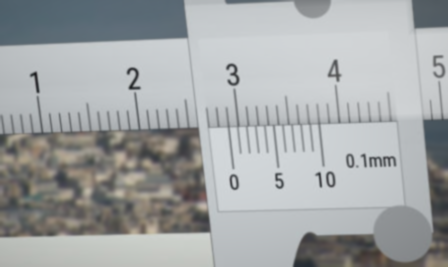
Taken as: 29.0,mm
